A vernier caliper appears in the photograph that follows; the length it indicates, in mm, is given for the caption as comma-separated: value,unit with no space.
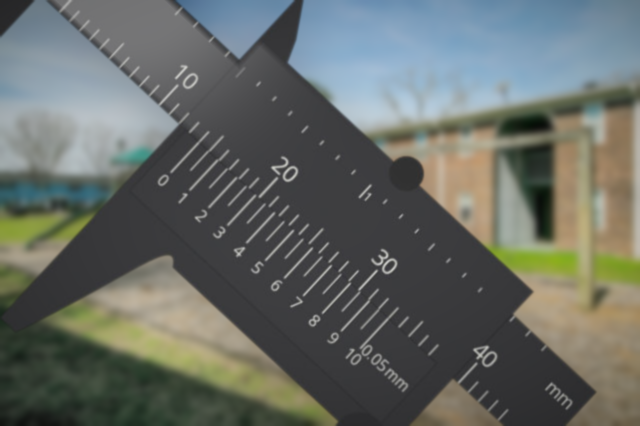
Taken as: 14.0,mm
